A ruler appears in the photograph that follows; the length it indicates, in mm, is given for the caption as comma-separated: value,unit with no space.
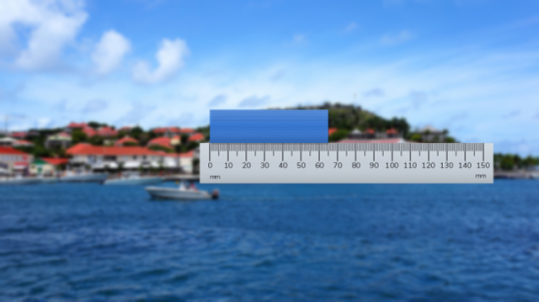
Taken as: 65,mm
